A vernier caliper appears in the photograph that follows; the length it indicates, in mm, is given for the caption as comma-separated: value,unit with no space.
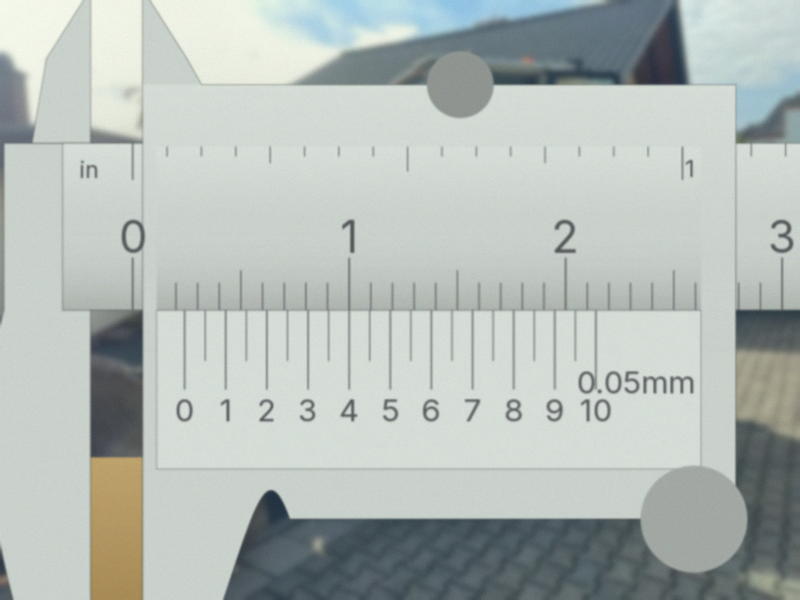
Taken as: 2.4,mm
